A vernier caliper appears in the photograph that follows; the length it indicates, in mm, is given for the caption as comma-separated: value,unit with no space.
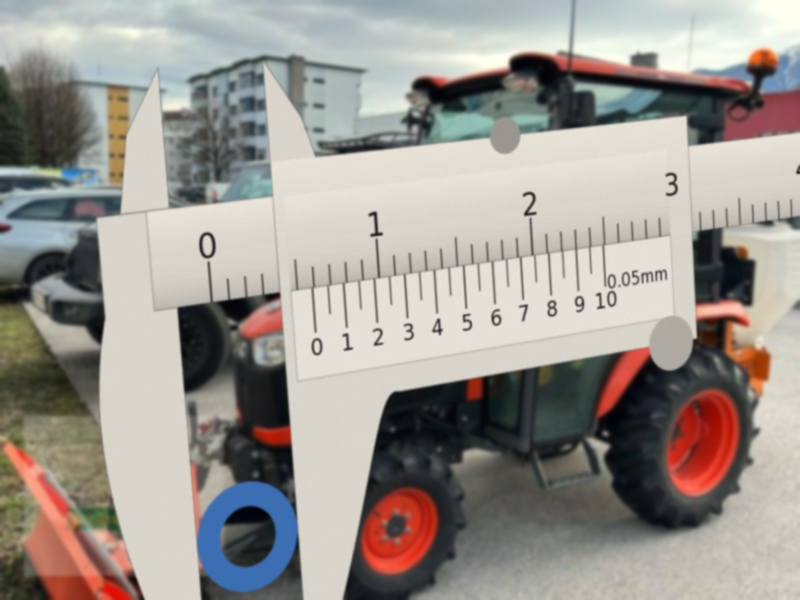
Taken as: 5.9,mm
